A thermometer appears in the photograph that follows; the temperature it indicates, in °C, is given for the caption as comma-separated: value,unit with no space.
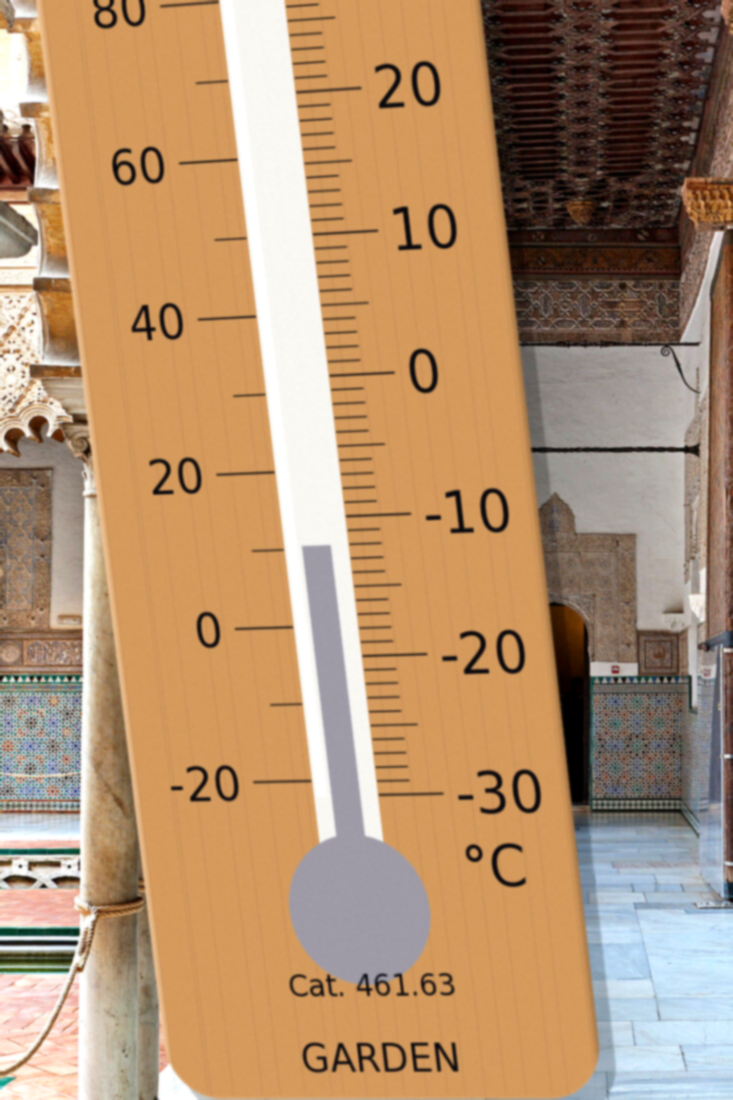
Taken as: -12,°C
